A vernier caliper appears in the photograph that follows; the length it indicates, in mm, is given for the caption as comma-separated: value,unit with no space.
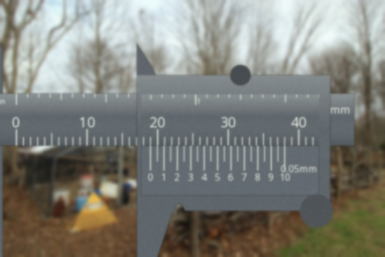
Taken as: 19.0,mm
